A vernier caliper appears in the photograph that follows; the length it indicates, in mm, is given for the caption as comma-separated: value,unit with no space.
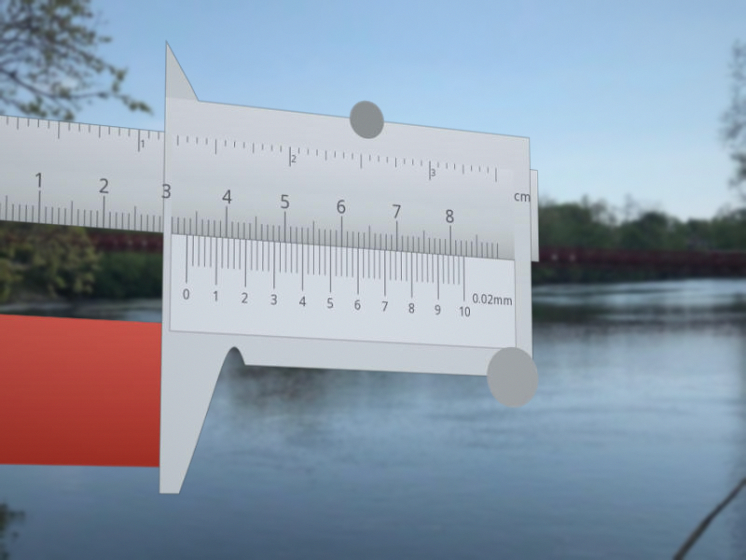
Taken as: 33.5,mm
